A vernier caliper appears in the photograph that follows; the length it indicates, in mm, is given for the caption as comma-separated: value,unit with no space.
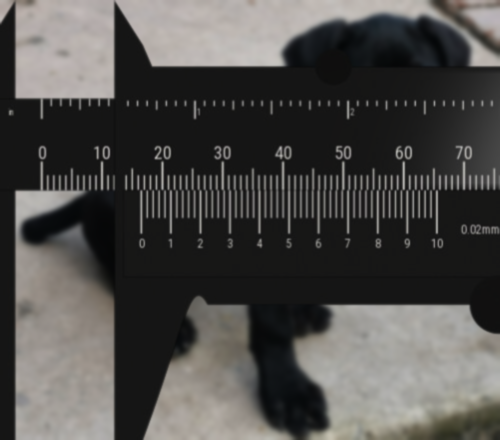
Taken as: 16.5,mm
